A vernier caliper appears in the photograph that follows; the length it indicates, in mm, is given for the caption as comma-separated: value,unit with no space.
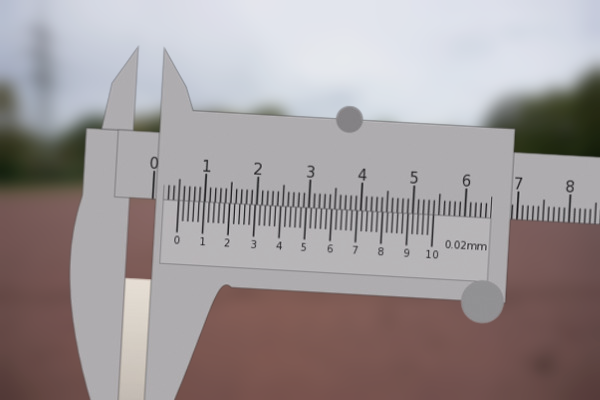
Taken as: 5.0,mm
